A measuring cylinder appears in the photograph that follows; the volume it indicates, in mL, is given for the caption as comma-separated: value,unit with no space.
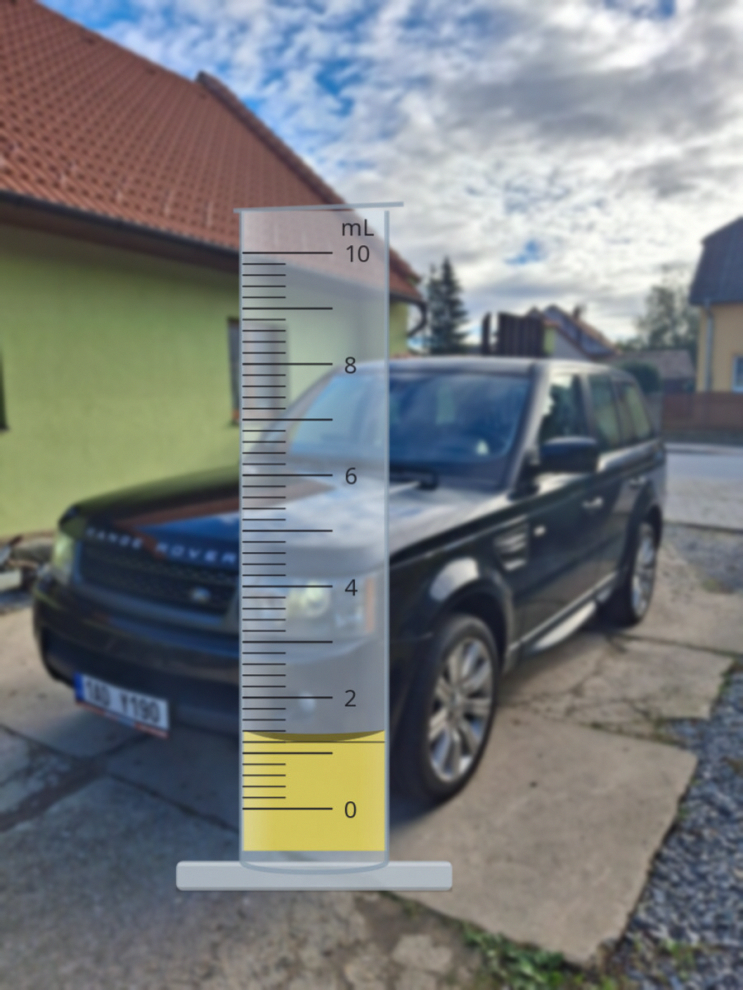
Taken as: 1.2,mL
